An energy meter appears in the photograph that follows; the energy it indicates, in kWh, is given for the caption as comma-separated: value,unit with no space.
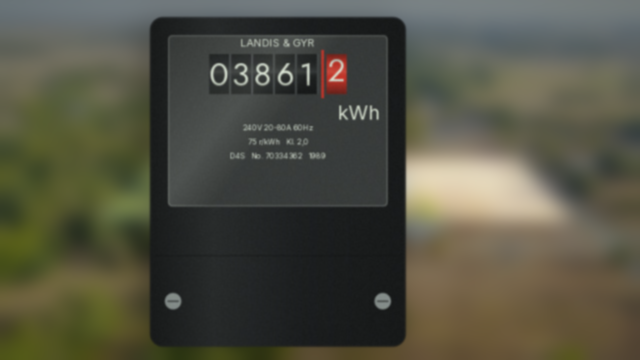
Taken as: 3861.2,kWh
